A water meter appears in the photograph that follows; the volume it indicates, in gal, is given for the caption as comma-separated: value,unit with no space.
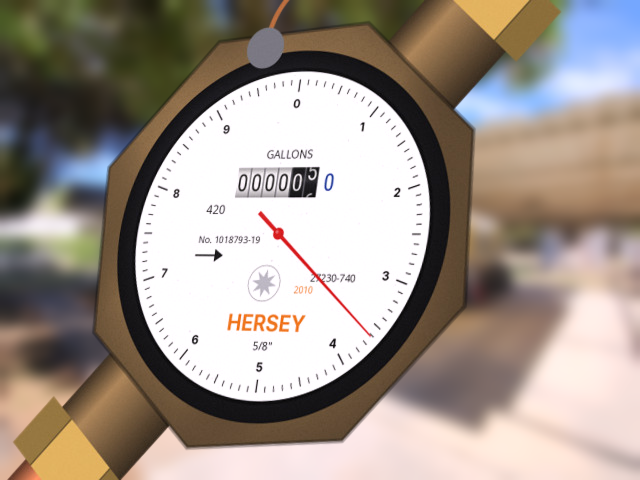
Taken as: 53.6,gal
